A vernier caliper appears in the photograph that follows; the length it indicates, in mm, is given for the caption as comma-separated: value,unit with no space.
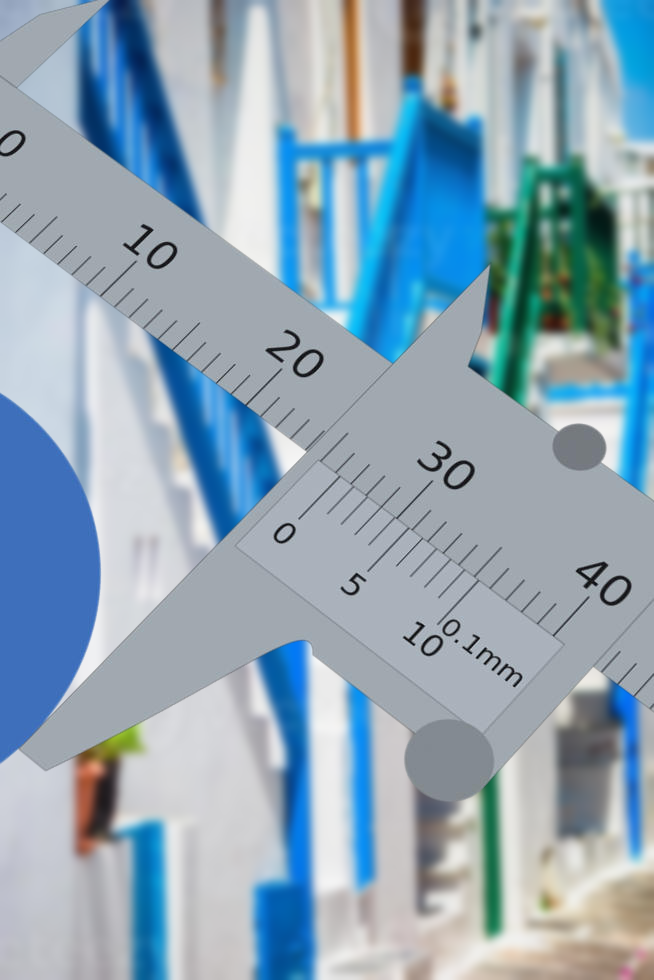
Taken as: 26.3,mm
